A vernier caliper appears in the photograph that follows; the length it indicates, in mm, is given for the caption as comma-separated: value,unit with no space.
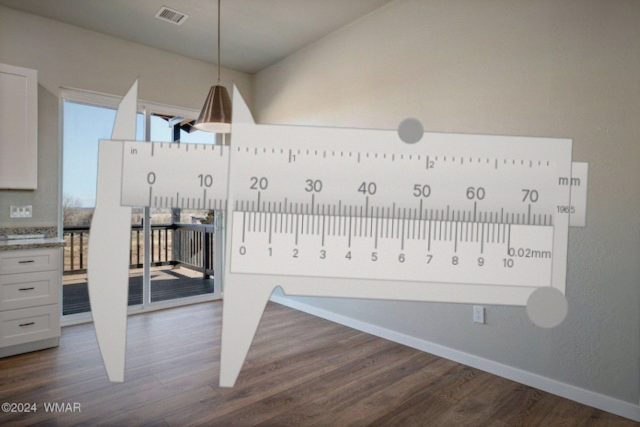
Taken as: 17.5,mm
